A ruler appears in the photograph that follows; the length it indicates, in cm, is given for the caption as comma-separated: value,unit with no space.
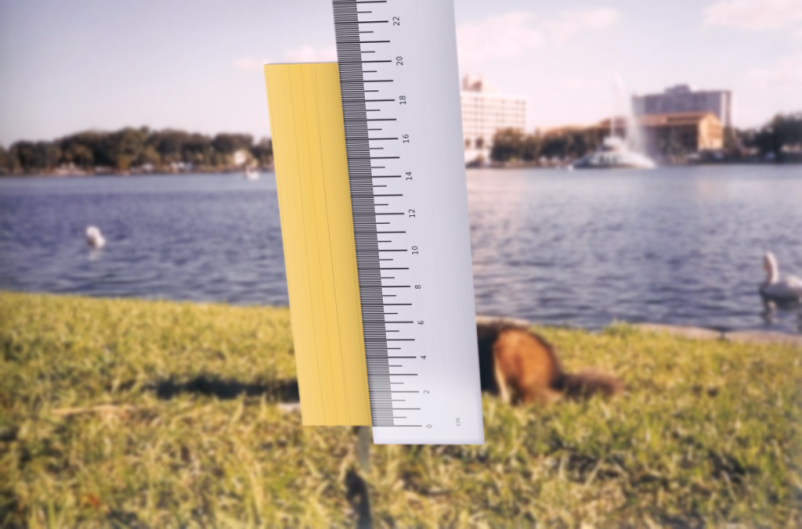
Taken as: 20,cm
